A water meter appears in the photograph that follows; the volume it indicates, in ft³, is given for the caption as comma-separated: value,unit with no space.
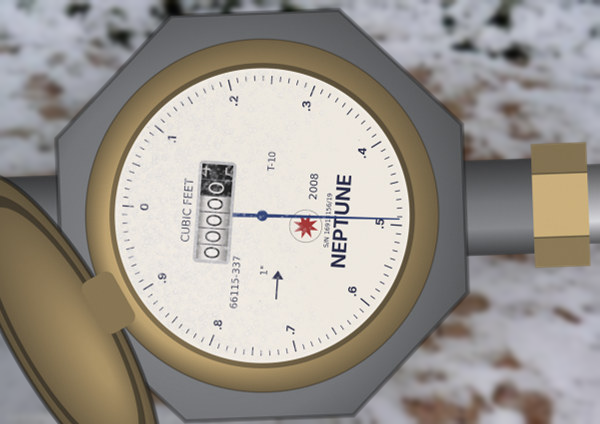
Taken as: 4.49,ft³
